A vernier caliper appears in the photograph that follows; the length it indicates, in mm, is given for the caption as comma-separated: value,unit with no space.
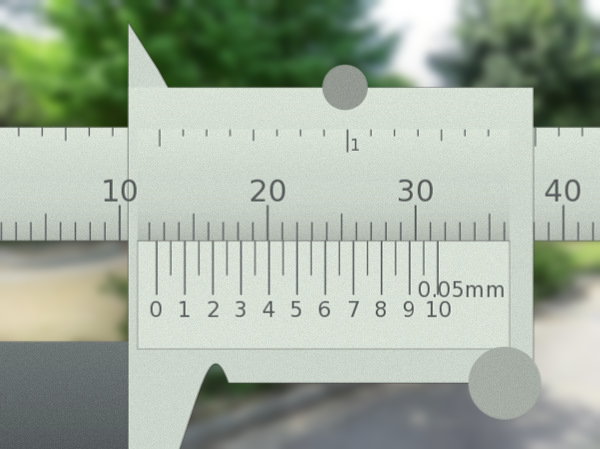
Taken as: 12.5,mm
